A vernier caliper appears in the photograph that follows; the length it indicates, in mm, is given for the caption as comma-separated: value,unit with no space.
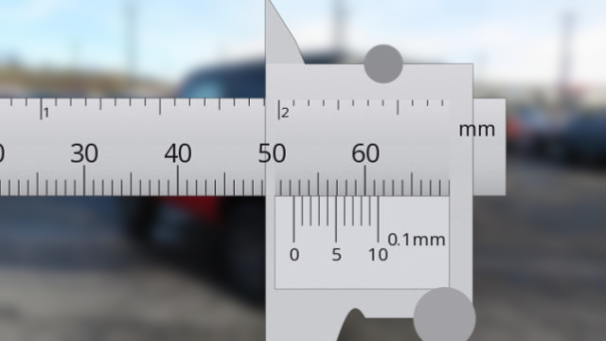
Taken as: 52.4,mm
